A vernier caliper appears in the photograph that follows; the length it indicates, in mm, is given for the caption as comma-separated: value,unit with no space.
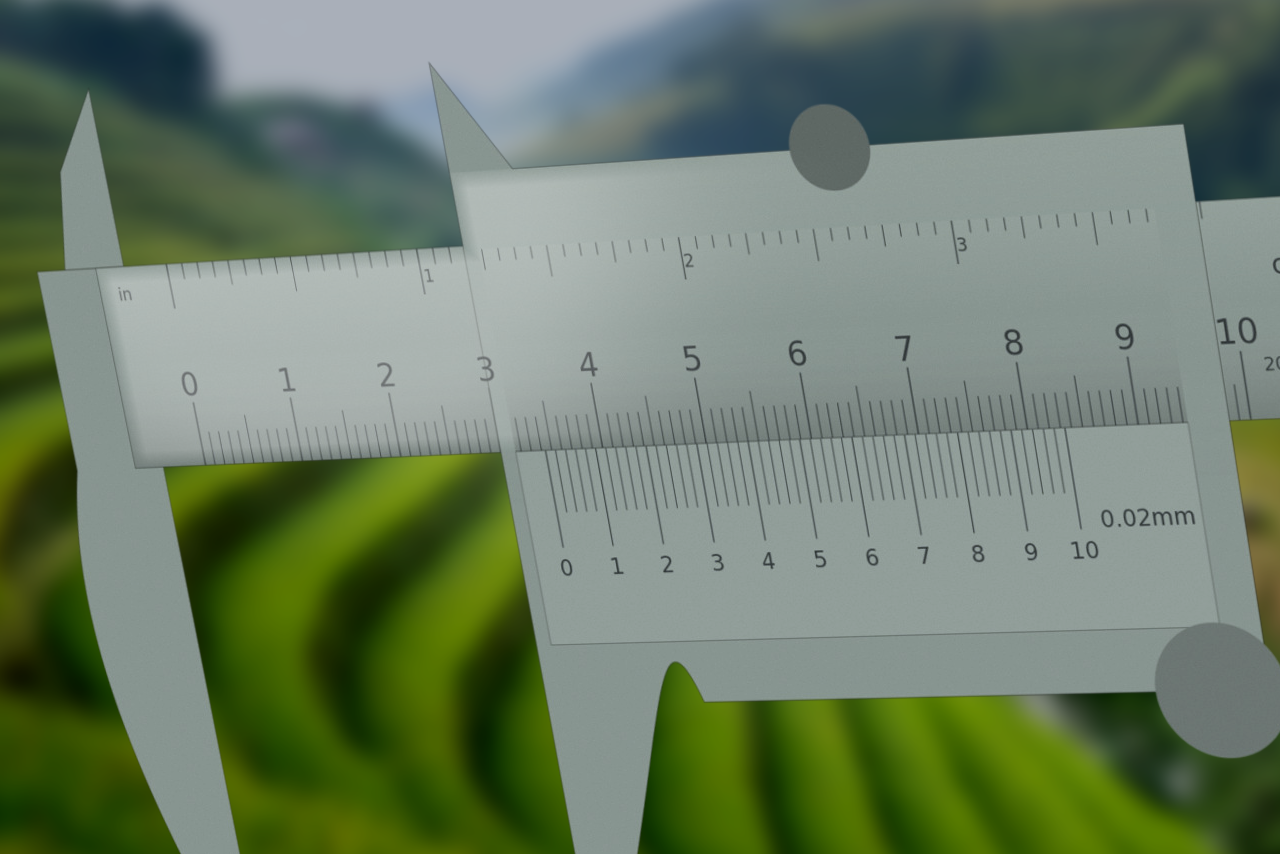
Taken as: 34.4,mm
